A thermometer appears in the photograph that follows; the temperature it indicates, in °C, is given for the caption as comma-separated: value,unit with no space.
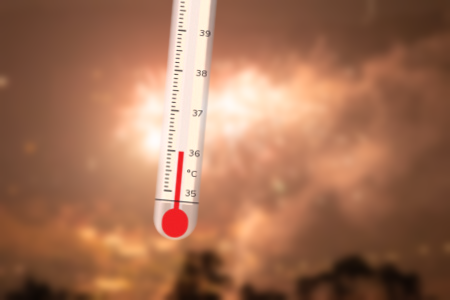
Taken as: 36,°C
